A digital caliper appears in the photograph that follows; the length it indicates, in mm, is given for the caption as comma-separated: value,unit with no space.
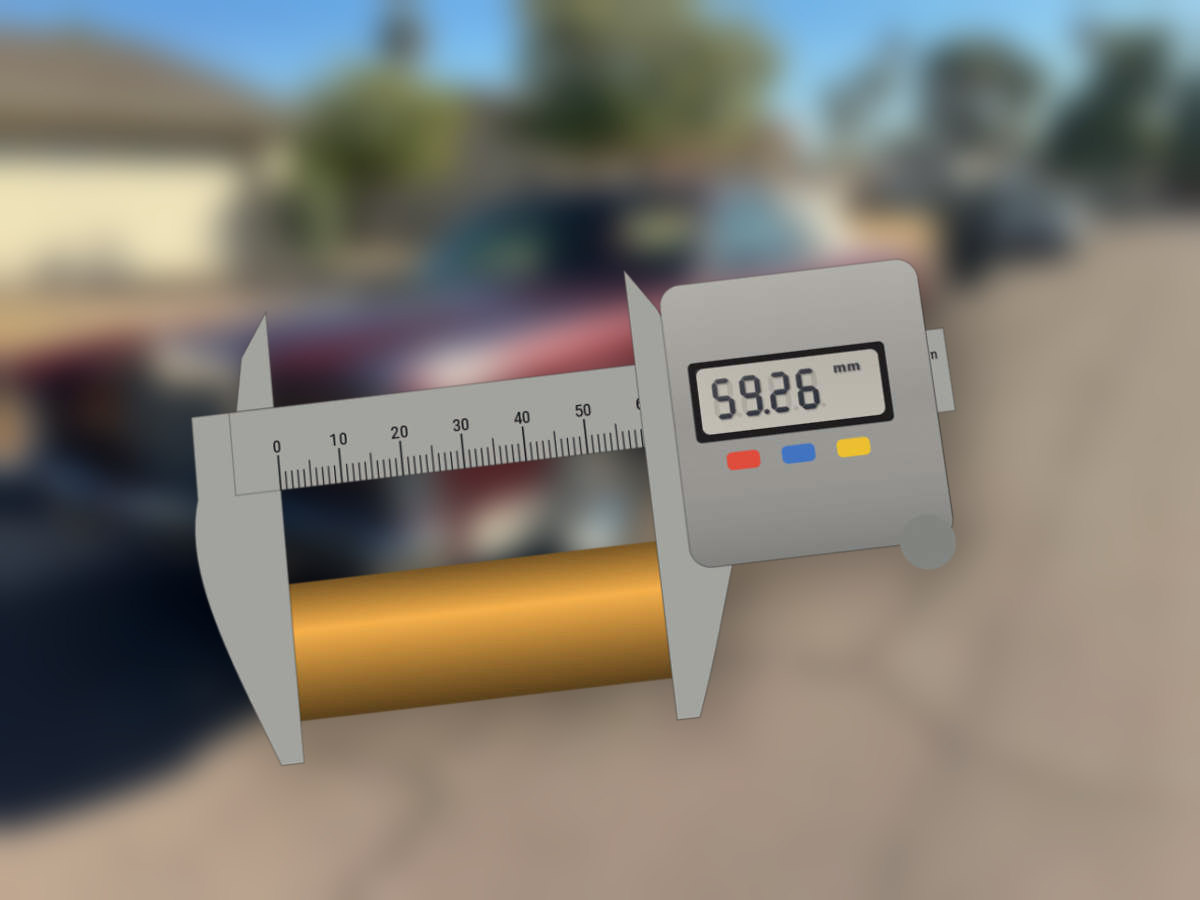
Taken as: 59.26,mm
